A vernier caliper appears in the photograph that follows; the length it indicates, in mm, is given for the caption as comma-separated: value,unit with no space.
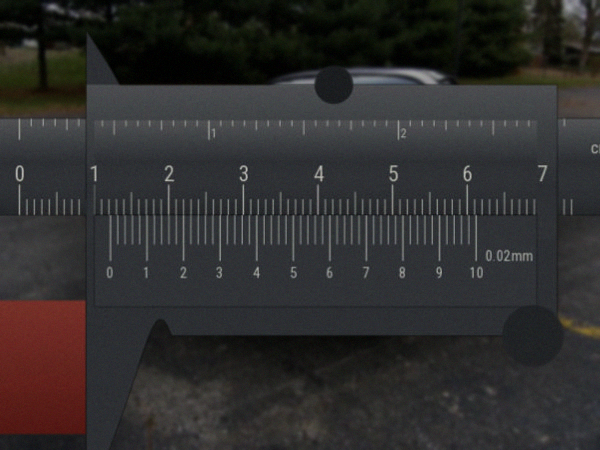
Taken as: 12.2,mm
